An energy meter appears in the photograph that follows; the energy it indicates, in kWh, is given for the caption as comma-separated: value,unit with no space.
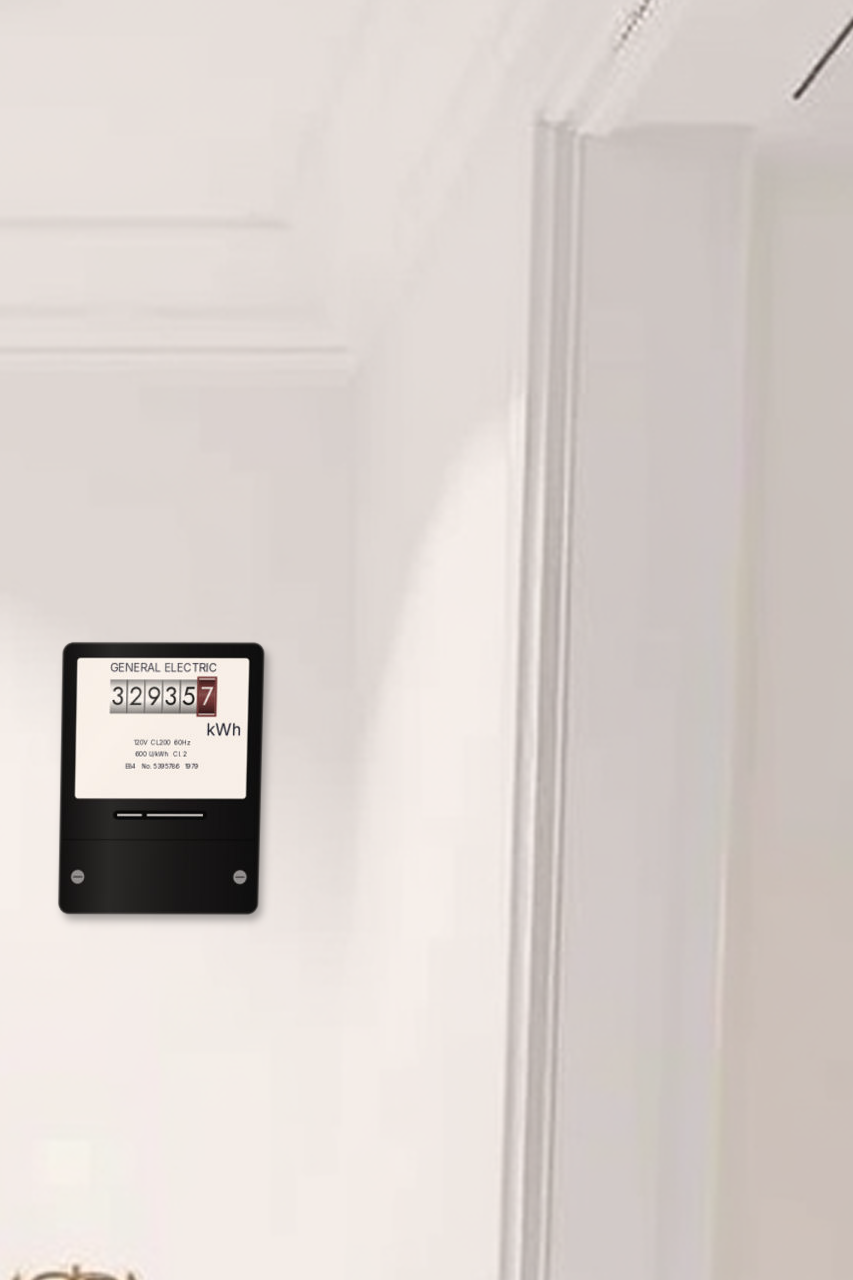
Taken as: 32935.7,kWh
